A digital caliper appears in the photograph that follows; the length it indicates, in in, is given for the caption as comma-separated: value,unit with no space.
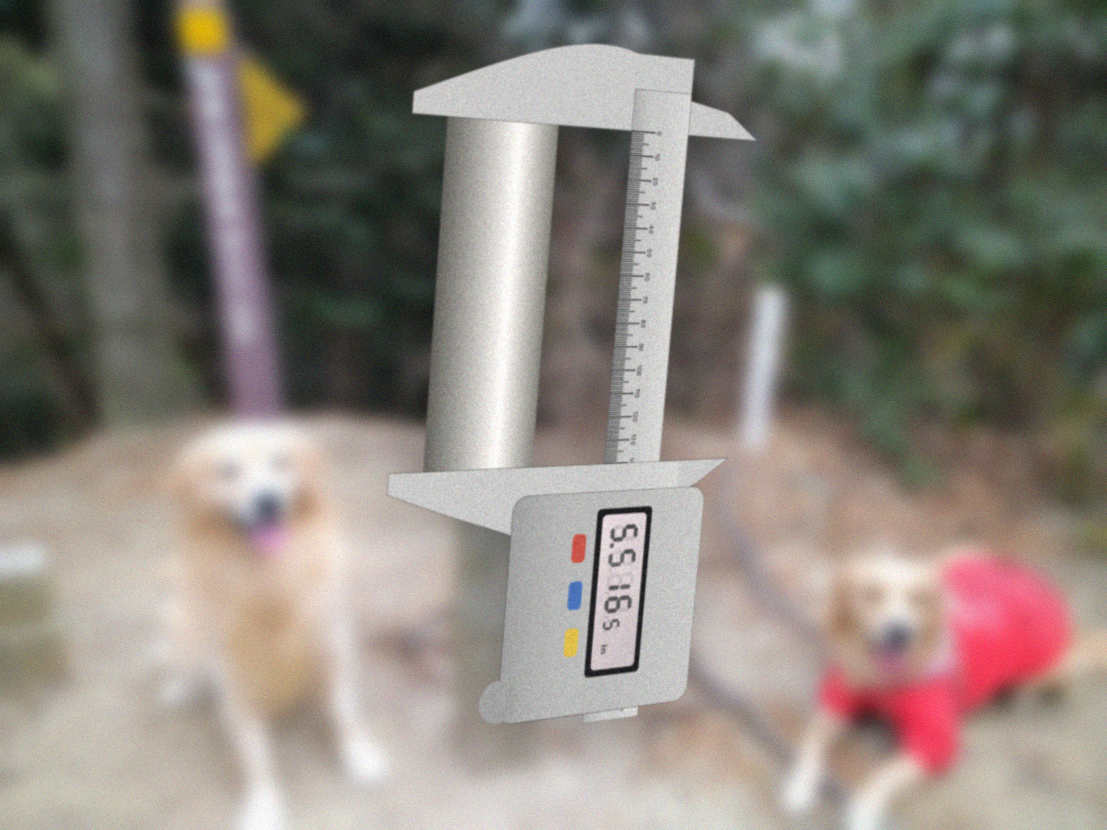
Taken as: 5.5165,in
